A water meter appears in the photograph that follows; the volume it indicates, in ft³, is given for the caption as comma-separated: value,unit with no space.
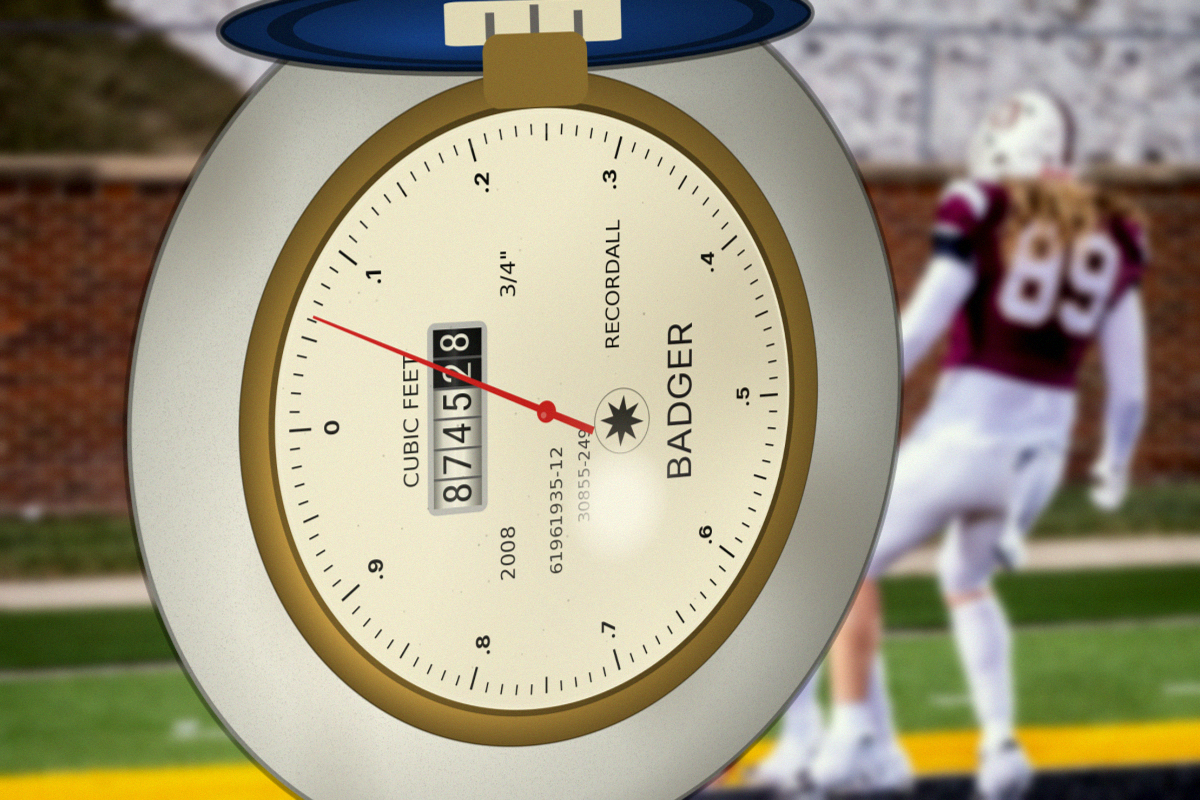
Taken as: 874528.06,ft³
